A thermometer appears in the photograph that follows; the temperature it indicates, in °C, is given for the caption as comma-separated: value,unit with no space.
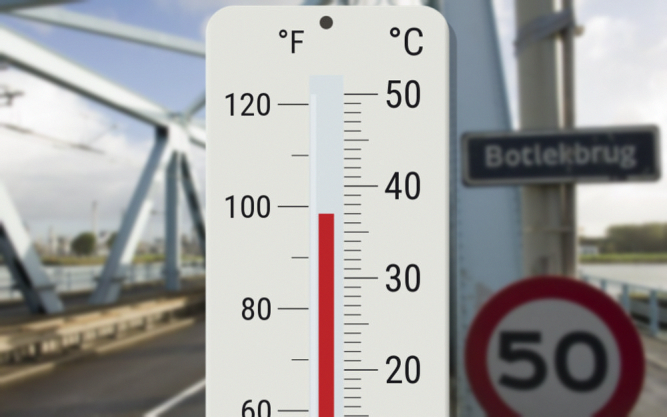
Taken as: 37,°C
